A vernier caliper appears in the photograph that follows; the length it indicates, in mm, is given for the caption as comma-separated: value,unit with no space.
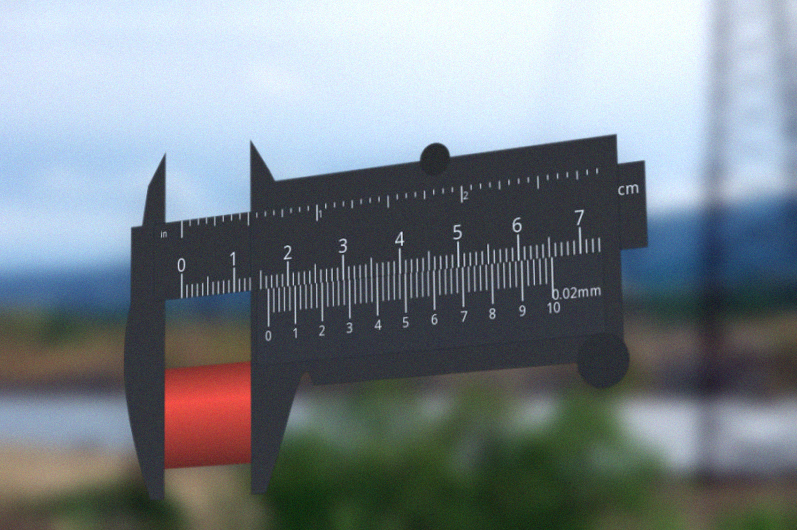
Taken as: 16.4,mm
